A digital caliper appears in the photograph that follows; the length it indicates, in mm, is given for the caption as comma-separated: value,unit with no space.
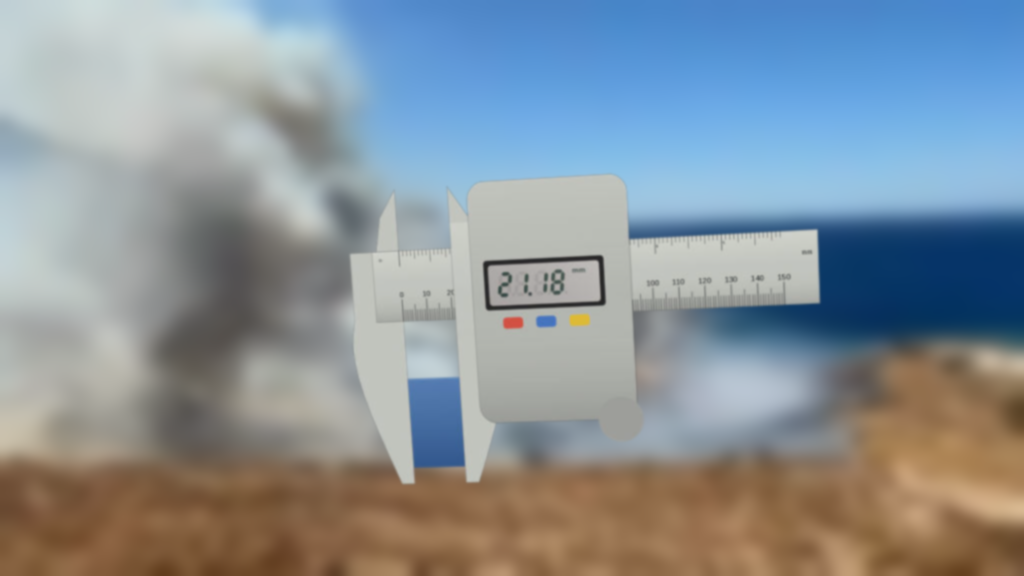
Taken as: 21.18,mm
